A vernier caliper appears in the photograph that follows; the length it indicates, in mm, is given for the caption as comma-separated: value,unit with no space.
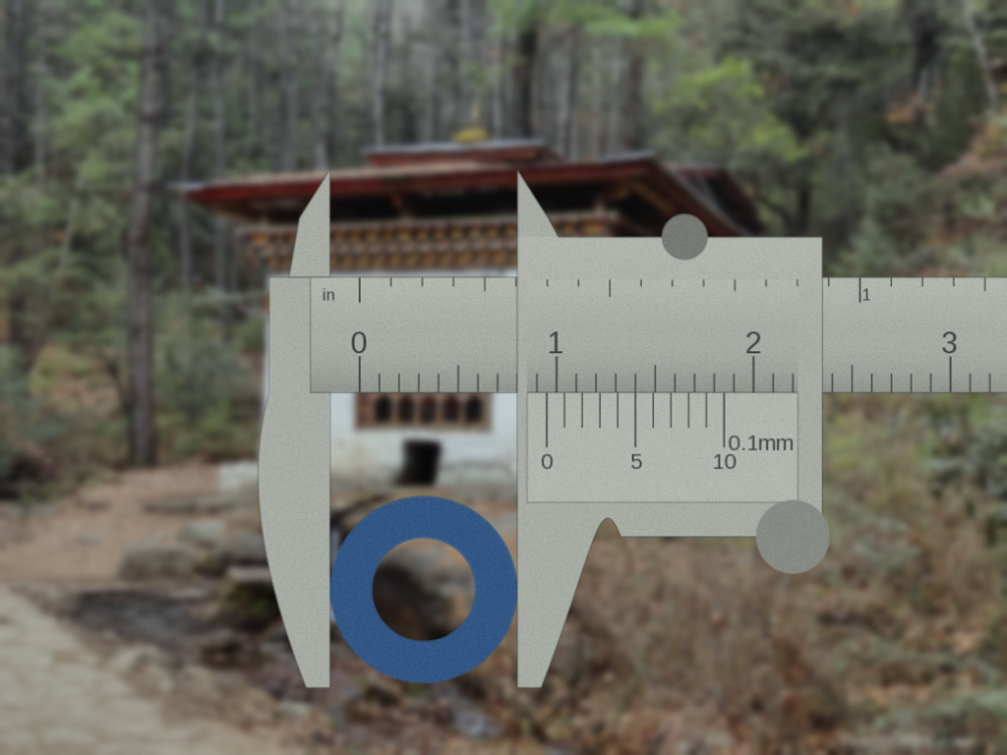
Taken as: 9.5,mm
